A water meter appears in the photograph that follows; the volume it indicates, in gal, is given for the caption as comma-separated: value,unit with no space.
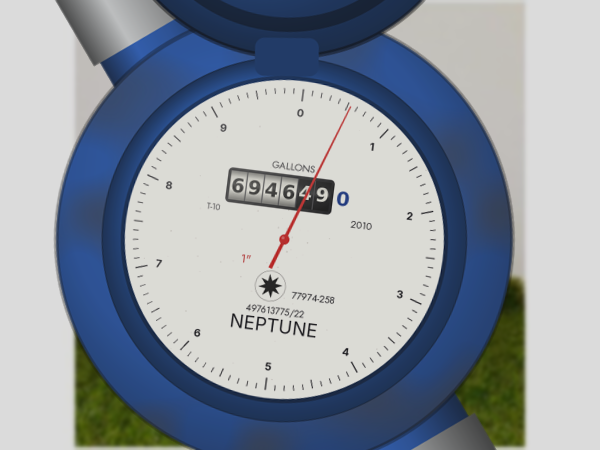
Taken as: 6946490.5,gal
